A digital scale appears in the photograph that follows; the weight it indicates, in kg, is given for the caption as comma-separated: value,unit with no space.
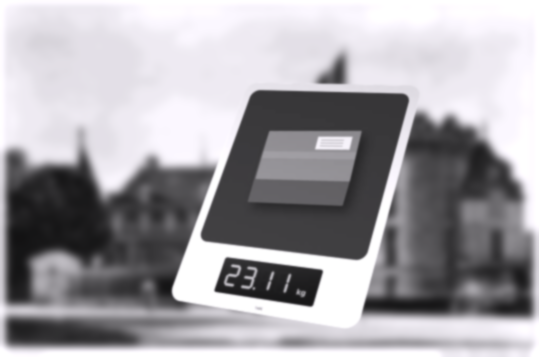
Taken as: 23.11,kg
